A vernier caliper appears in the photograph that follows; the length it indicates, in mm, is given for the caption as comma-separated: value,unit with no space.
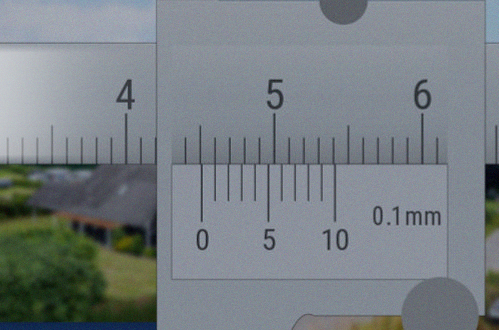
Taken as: 45.1,mm
